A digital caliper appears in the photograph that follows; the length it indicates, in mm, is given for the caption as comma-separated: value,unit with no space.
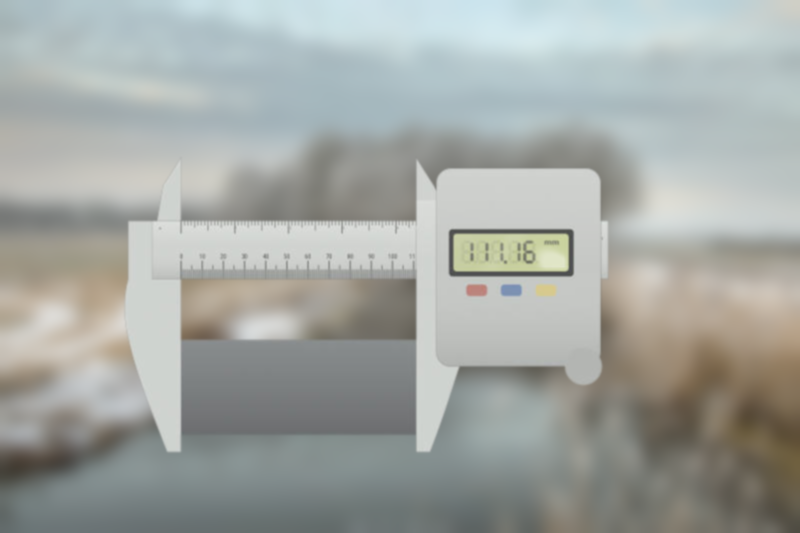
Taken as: 111.16,mm
